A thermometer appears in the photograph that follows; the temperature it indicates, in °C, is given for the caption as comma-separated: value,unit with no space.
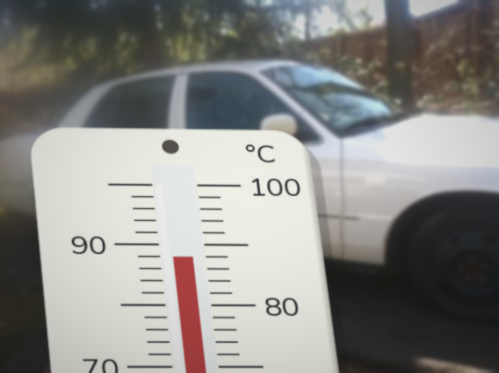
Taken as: 88,°C
